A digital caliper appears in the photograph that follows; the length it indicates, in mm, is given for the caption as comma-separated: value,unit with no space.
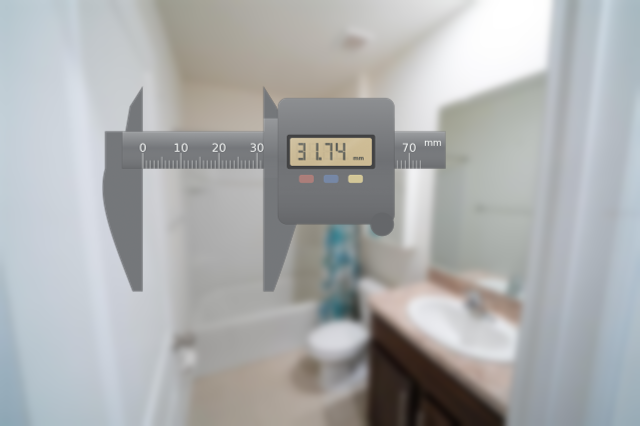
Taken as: 31.74,mm
